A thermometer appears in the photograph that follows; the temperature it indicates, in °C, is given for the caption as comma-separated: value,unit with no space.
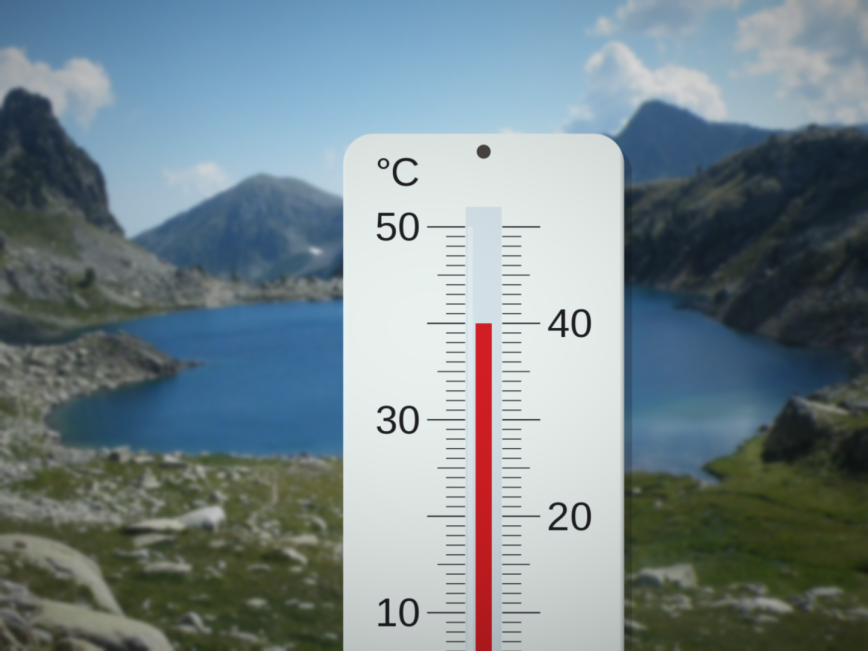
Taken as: 40,°C
